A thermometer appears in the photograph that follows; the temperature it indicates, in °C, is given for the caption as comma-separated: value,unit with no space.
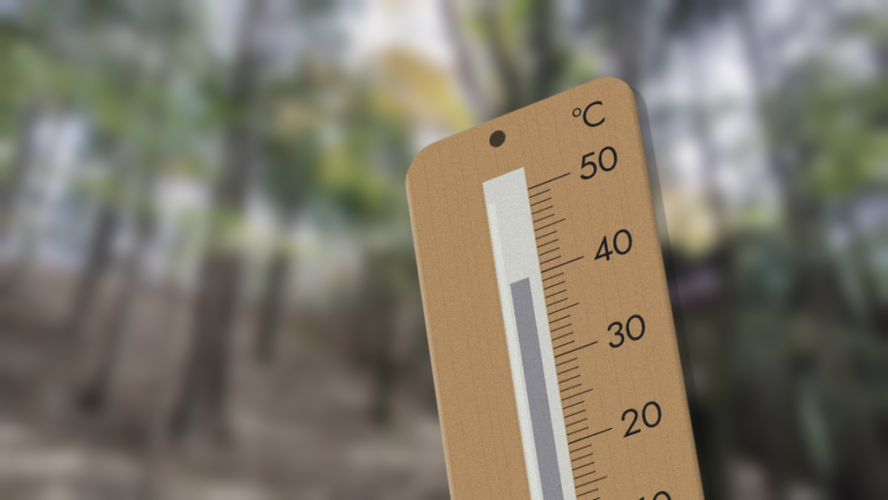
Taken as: 40,°C
